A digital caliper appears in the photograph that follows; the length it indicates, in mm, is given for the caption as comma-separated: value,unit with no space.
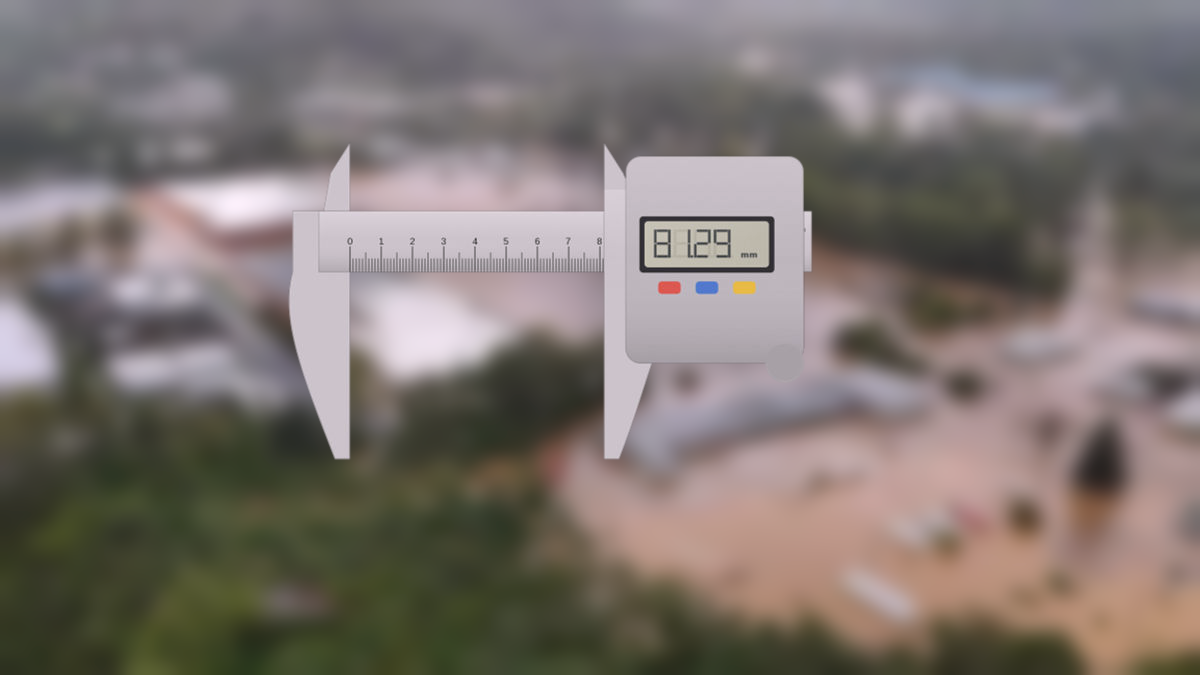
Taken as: 81.29,mm
